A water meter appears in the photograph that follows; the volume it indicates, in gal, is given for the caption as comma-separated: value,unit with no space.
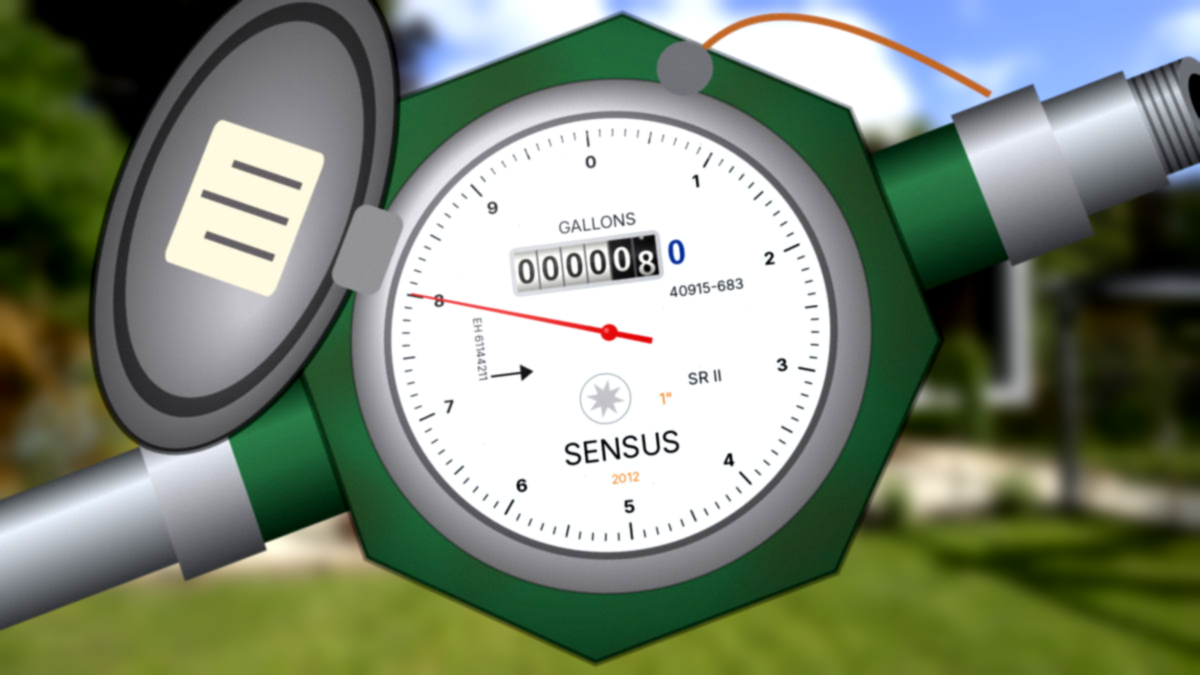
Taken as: 78.0,gal
